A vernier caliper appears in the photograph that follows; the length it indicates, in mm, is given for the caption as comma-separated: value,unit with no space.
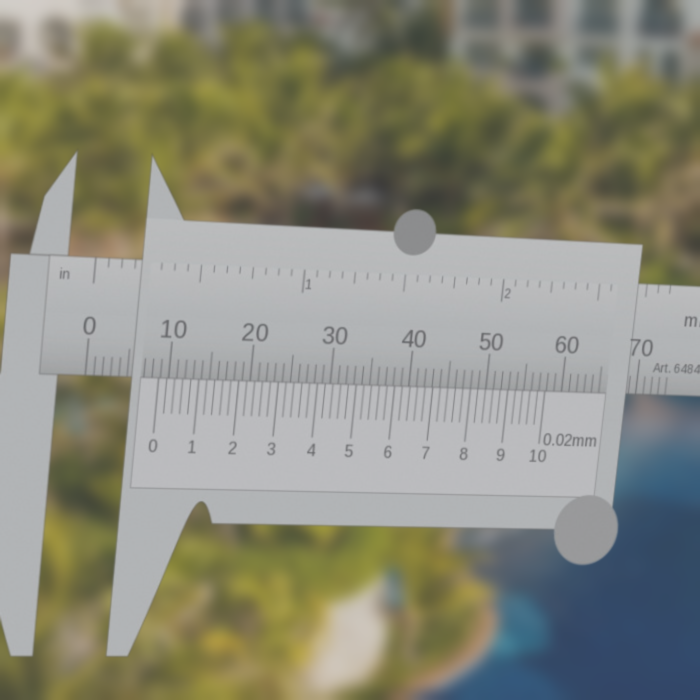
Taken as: 8.8,mm
